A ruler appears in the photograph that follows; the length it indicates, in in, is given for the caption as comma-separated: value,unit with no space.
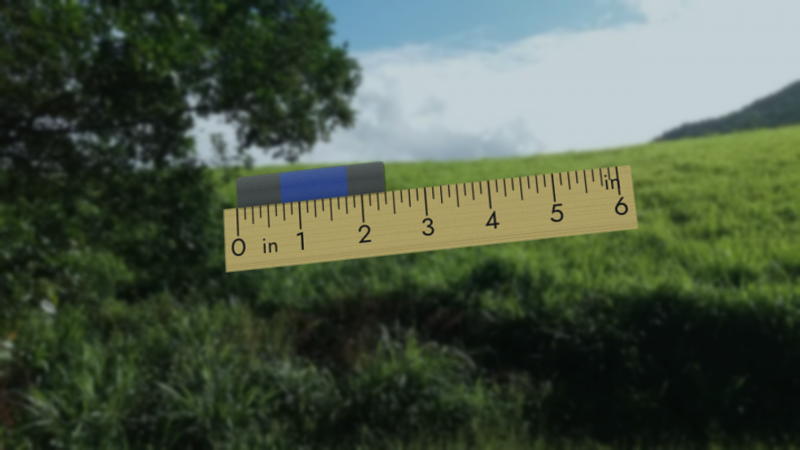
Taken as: 2.375,in
